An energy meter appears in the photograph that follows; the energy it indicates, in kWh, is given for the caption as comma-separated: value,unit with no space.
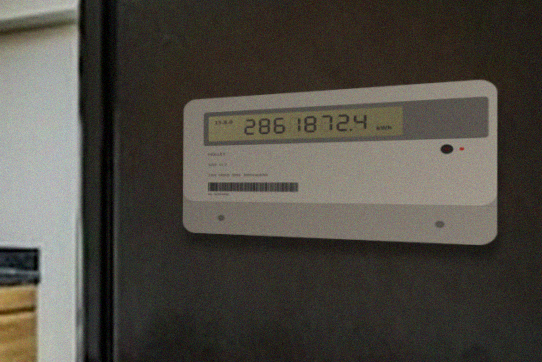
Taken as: 2861872.4,kWh
